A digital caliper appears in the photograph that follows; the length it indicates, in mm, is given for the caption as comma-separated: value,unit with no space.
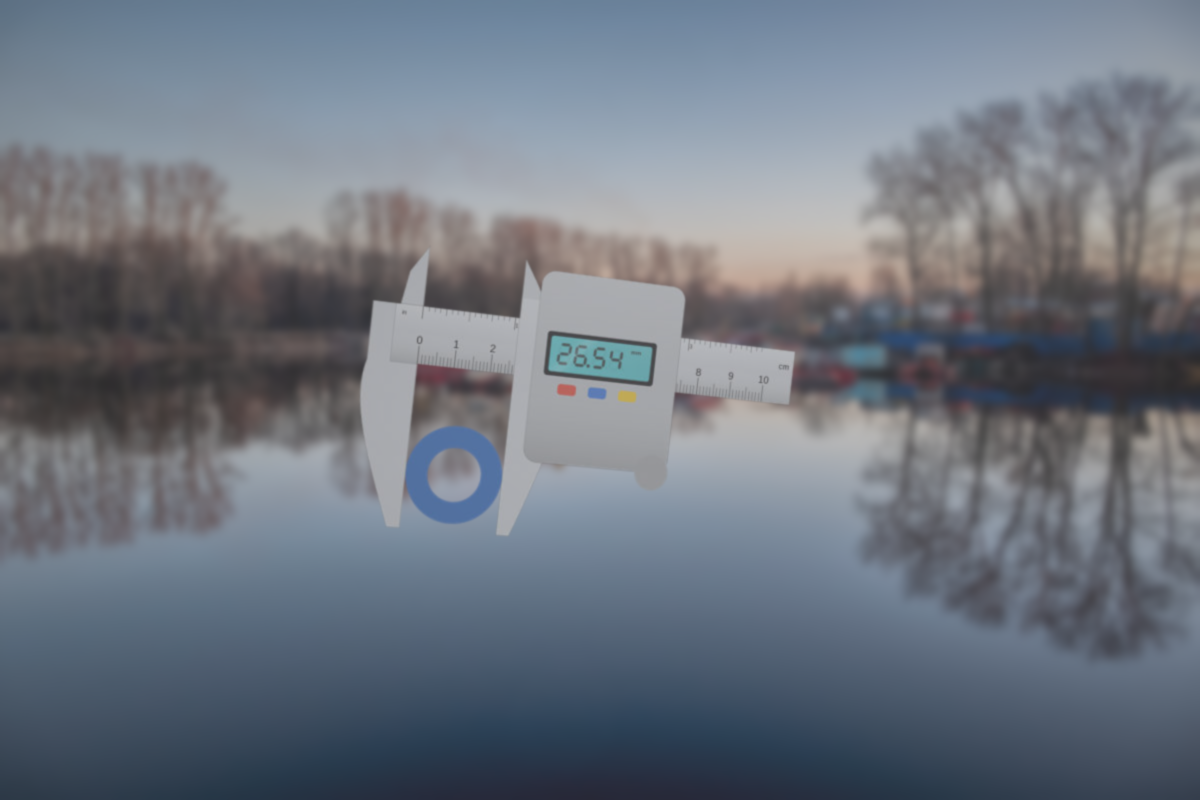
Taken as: 26.54,mm
